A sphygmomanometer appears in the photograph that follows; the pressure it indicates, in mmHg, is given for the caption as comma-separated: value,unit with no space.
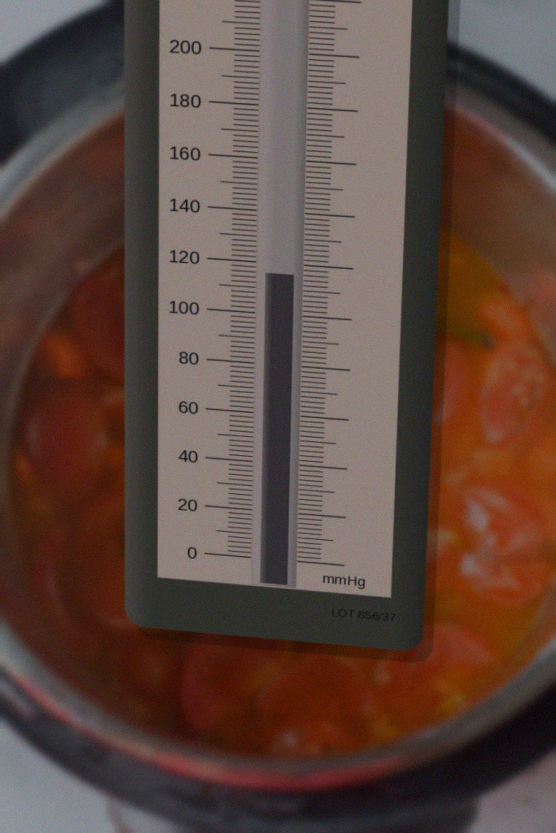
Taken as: 116,mmHg
